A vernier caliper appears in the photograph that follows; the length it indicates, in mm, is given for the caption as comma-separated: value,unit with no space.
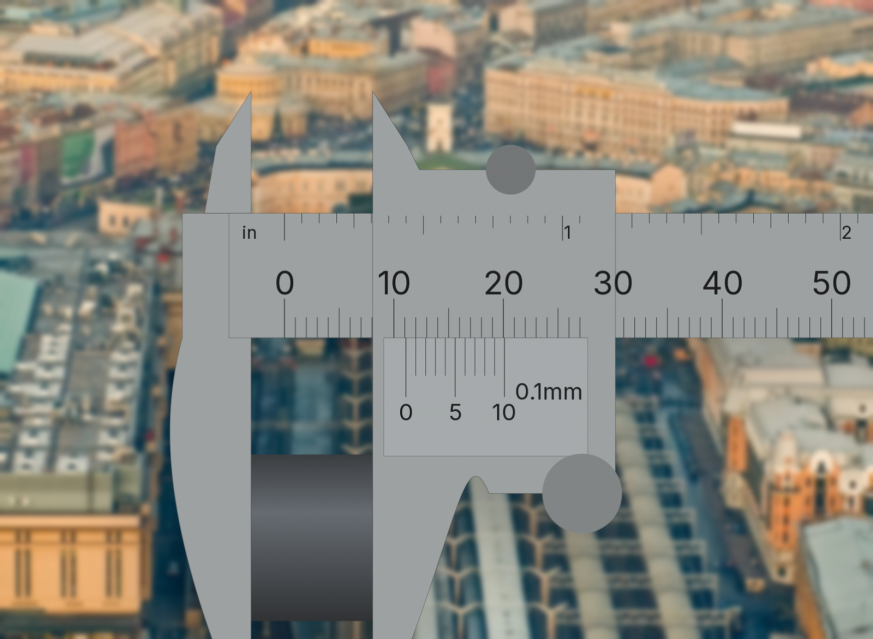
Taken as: 11.1,mm
